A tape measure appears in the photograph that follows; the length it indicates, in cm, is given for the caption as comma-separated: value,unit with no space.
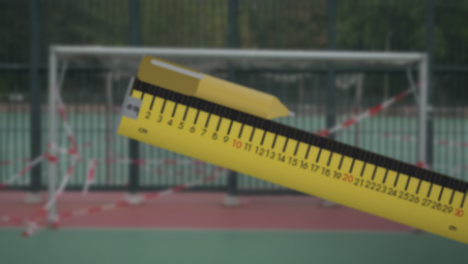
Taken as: 14,cm
